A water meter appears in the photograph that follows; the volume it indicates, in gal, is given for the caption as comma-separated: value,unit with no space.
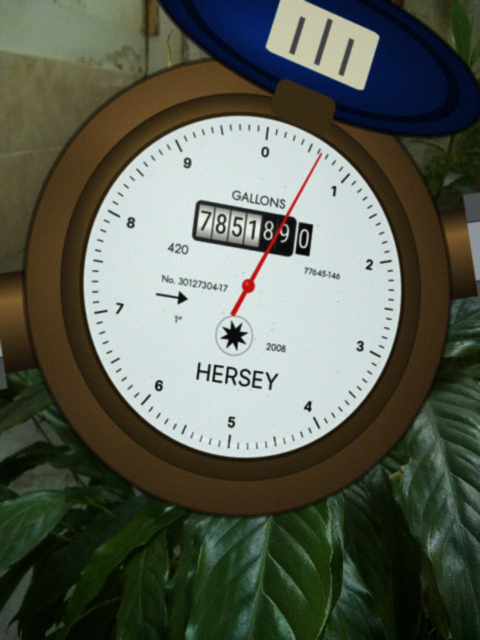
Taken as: 7851890.6,gal
